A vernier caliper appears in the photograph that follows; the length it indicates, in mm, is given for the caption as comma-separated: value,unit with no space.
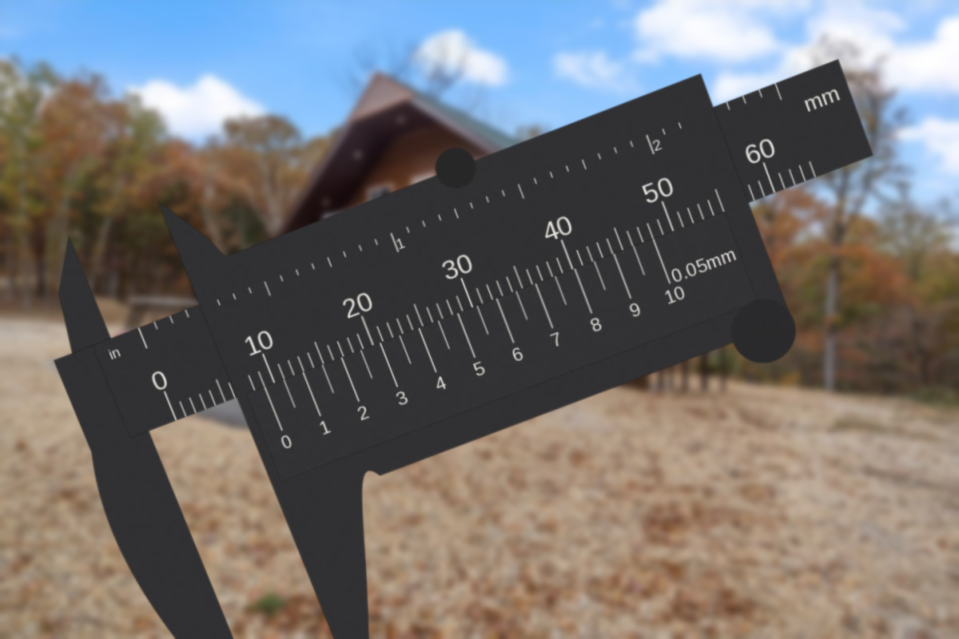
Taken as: 9.0,mm
